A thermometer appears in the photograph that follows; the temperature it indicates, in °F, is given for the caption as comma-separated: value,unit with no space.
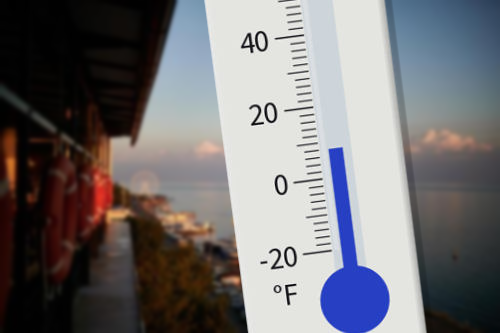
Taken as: 8,°F
